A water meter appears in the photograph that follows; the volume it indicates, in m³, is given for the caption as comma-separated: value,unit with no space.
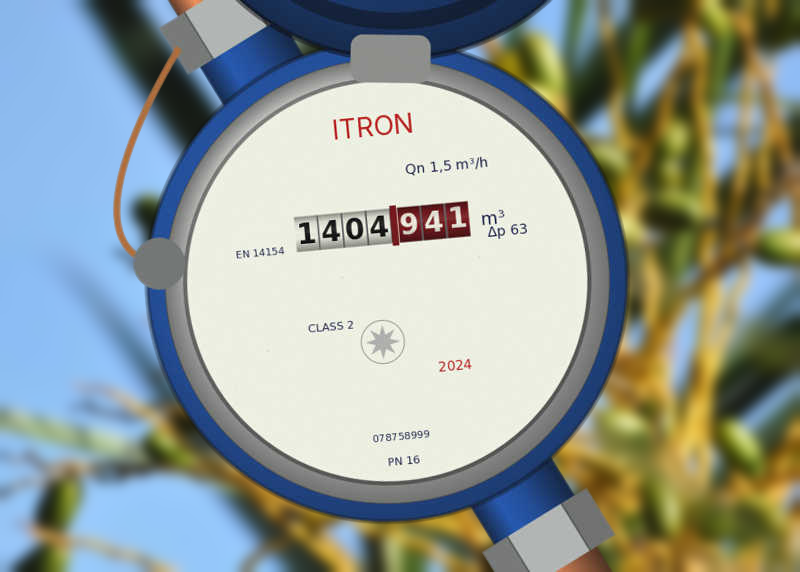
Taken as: 1404.941,m³
